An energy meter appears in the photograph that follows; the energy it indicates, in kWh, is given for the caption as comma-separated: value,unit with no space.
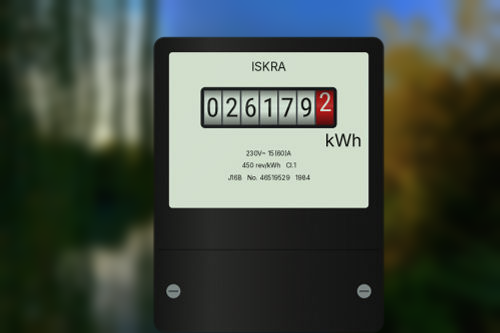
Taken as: 26179.2,kWh
